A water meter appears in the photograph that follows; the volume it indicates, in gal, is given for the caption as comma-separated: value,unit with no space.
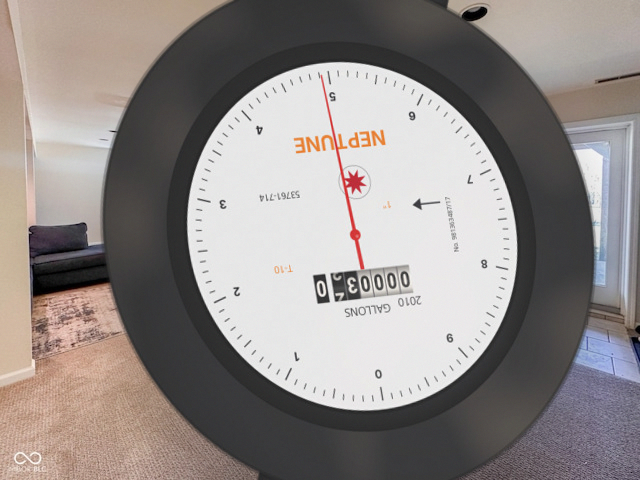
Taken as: 324.9,gal
